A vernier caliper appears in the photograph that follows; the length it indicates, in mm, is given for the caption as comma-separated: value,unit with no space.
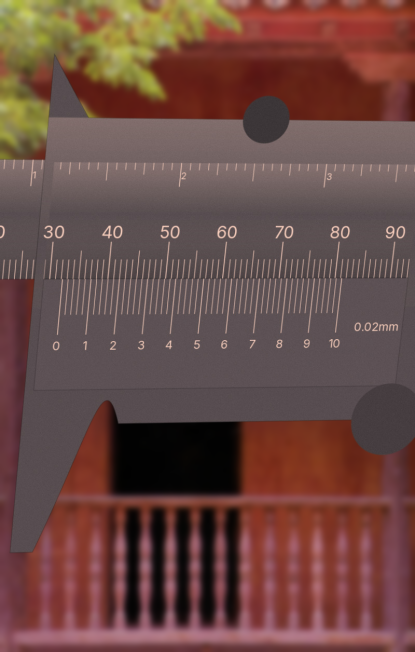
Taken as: 32.2,mm
